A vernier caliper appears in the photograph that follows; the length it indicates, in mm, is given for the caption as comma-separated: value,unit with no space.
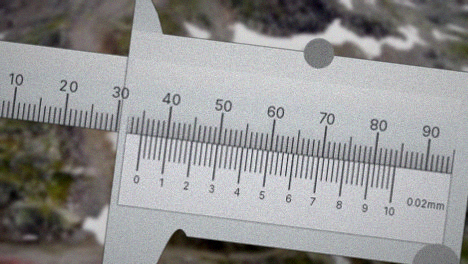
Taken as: 35.0,mm
